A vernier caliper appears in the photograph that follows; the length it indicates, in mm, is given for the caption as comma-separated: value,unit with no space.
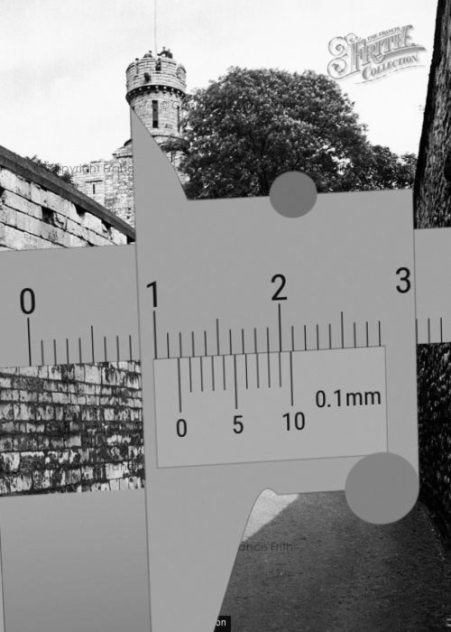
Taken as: 11.8,mm
